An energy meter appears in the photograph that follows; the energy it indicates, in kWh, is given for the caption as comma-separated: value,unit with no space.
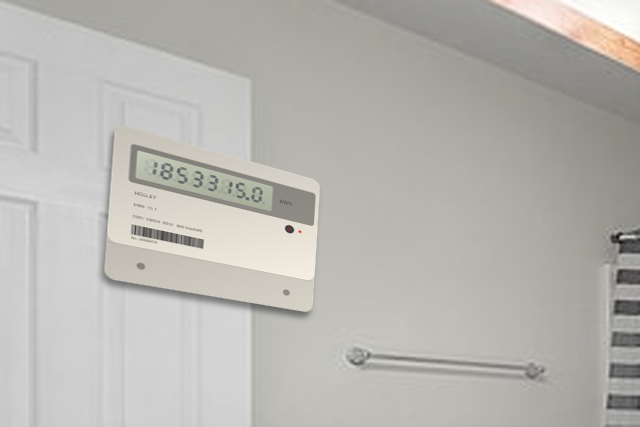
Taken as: 1853315.0,kWh
